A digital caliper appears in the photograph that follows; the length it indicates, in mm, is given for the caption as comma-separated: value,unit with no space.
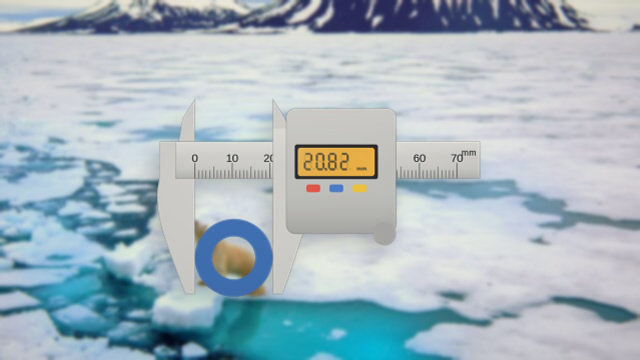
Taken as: 20.82,mm
